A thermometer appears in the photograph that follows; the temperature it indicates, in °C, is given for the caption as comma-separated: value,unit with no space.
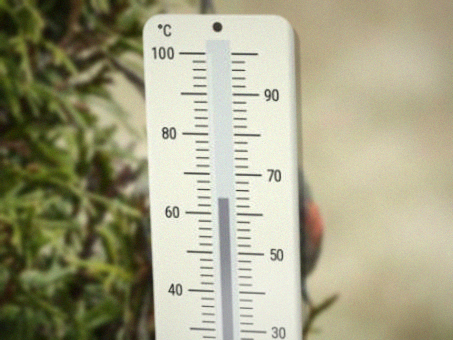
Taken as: 64,°C
